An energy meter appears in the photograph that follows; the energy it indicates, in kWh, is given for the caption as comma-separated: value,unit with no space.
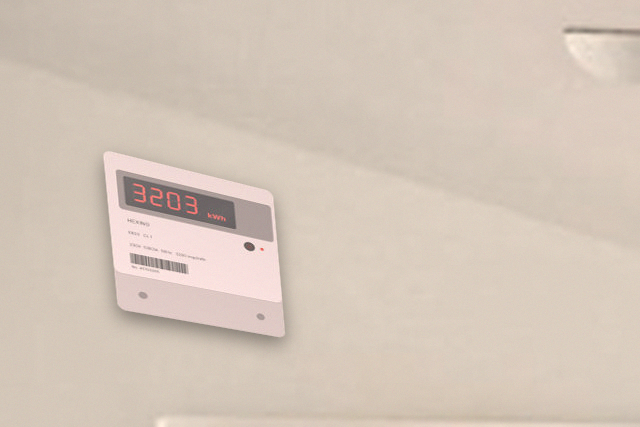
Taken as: 3203,kWh
